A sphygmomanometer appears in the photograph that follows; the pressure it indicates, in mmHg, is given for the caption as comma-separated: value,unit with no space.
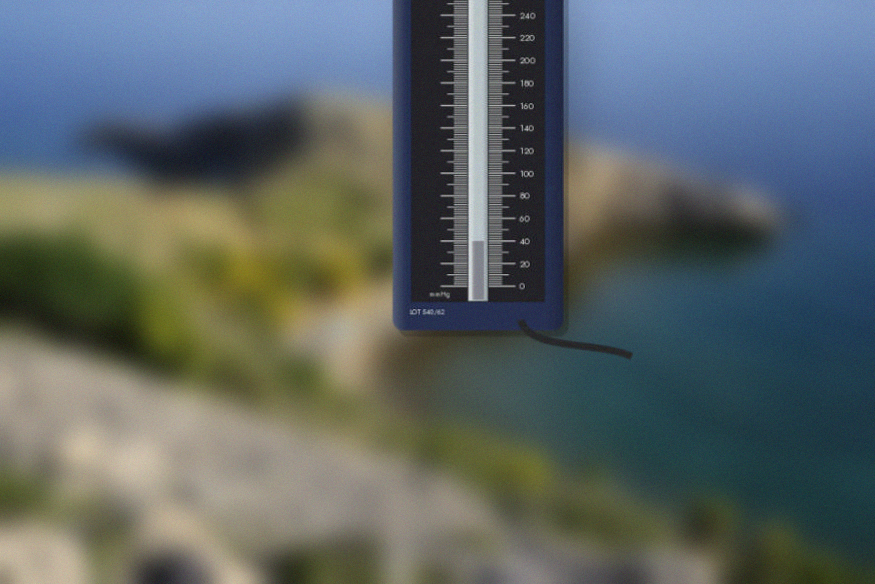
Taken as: 40,mmHg
